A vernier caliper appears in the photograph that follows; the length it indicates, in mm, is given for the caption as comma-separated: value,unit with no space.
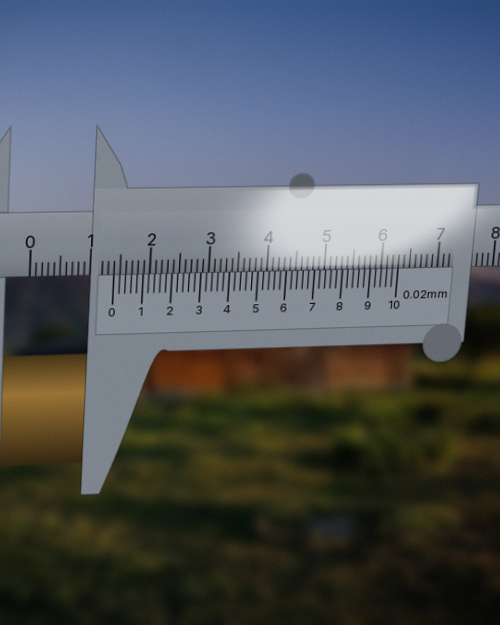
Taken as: 14.0,mm
